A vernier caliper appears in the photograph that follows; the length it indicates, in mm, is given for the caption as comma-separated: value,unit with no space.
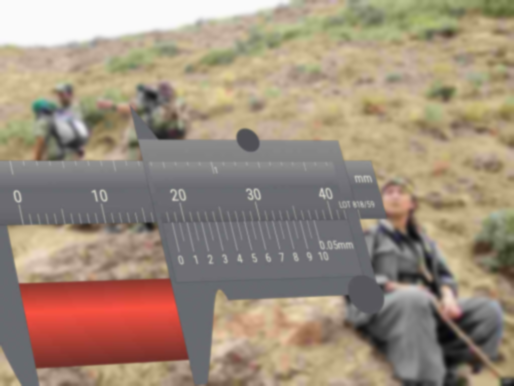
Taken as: 18.4,mm
